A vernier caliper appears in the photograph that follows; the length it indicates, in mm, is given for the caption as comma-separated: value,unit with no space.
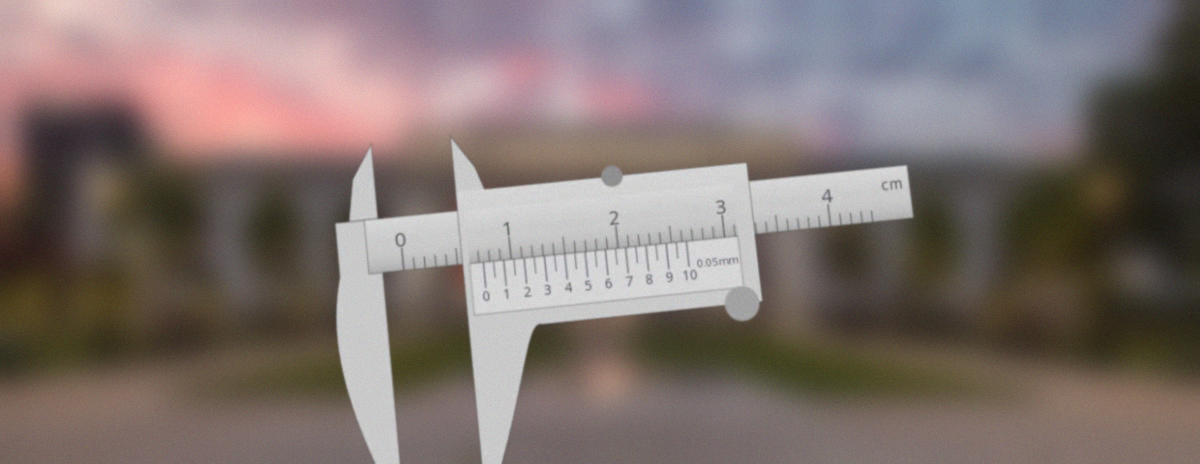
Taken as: 7.4,mm
